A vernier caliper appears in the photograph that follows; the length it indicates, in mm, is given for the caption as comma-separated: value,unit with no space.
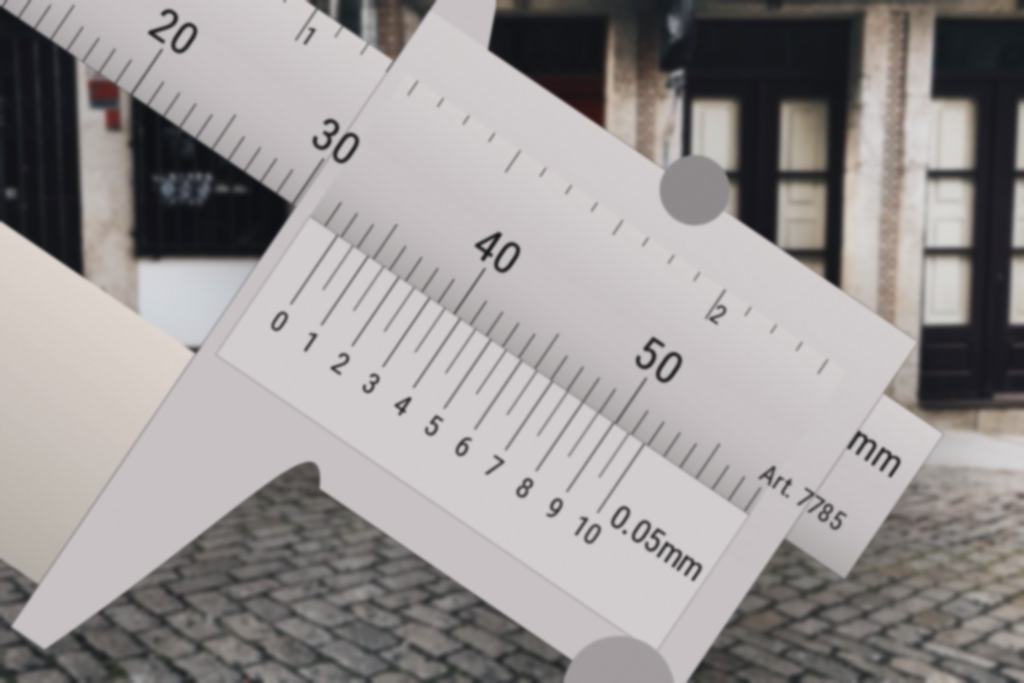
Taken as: 32.8,mm
